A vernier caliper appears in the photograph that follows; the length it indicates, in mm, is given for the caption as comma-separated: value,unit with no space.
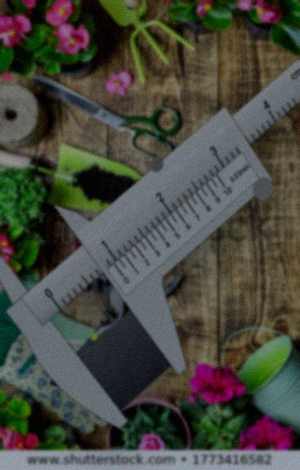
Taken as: 9.5,mm
